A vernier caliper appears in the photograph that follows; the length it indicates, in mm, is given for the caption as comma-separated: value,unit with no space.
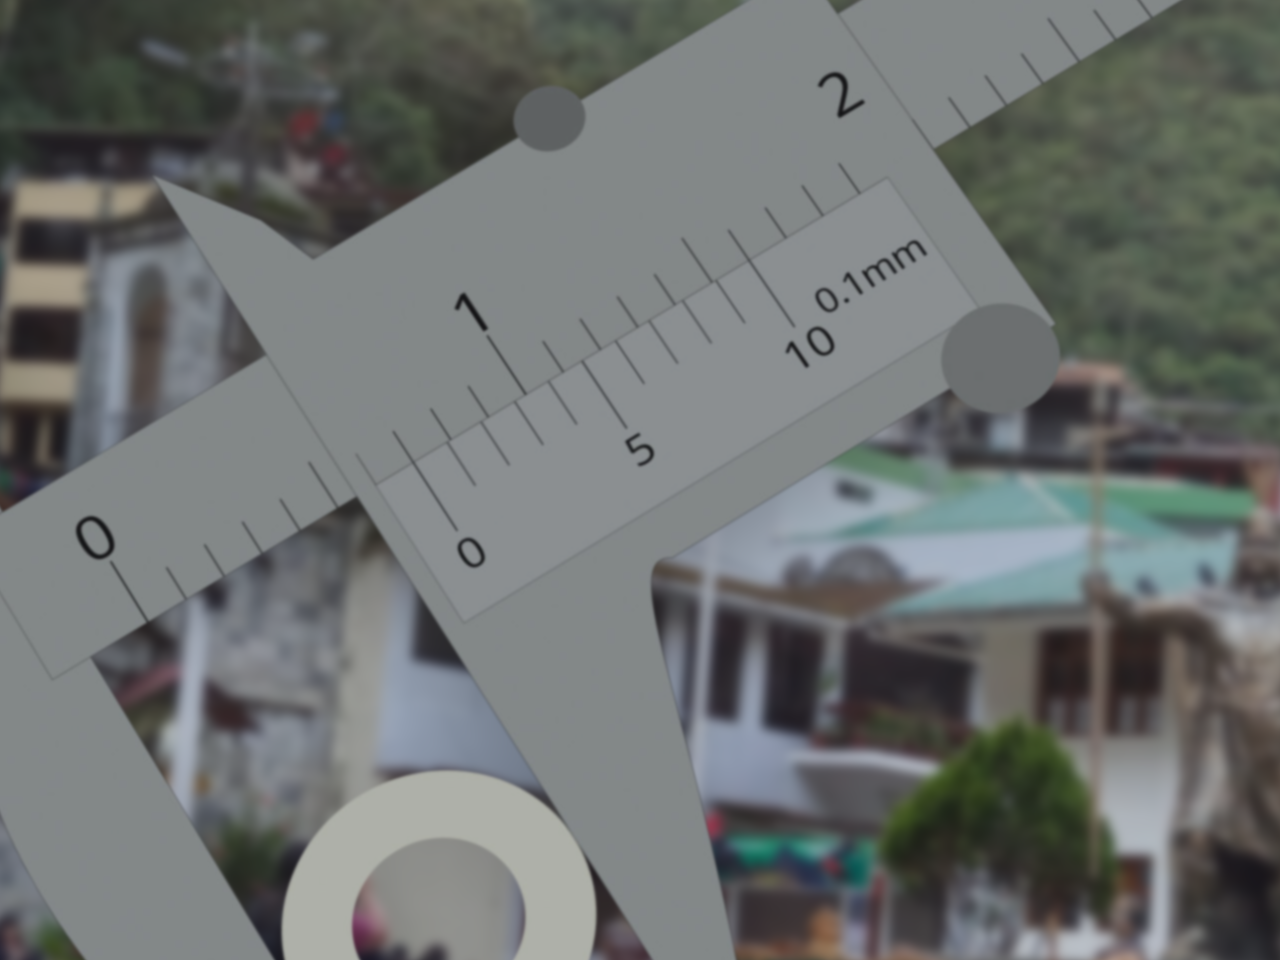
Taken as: 7.0,mm
